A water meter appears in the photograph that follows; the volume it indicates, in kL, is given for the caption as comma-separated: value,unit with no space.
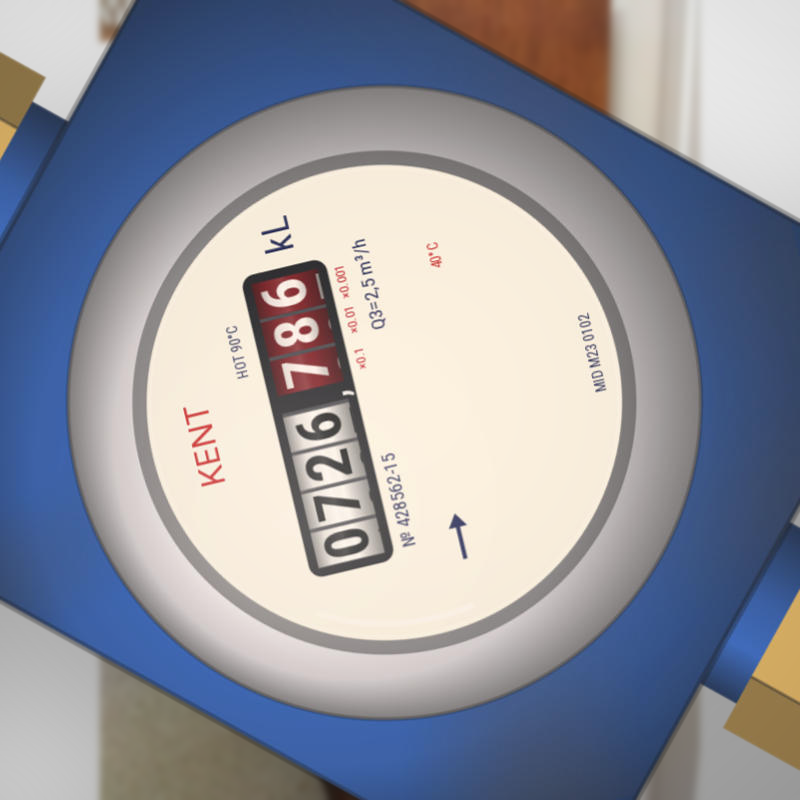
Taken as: 726.786,kL
